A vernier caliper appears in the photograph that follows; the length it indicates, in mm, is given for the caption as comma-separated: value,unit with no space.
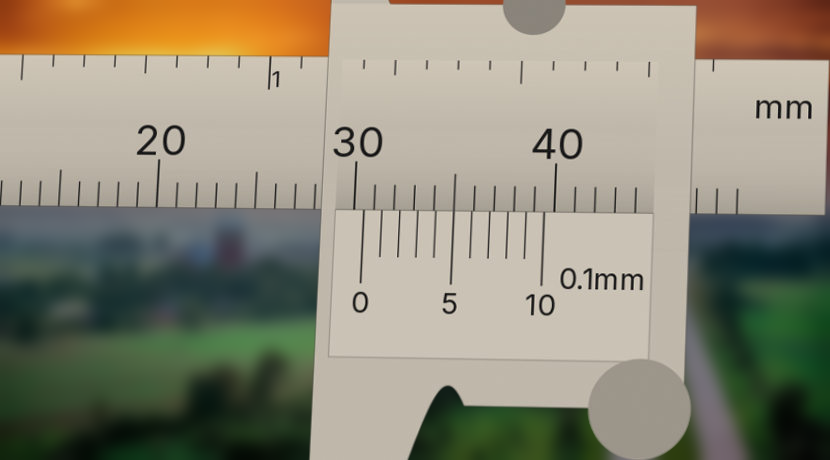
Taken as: 30.5,mm
